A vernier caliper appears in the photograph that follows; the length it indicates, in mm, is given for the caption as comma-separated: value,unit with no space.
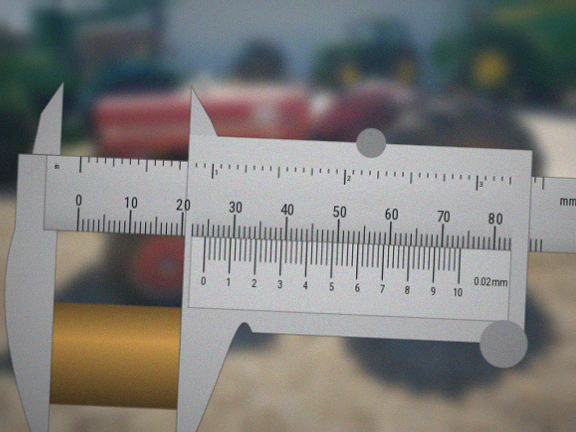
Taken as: 24.5,mm
